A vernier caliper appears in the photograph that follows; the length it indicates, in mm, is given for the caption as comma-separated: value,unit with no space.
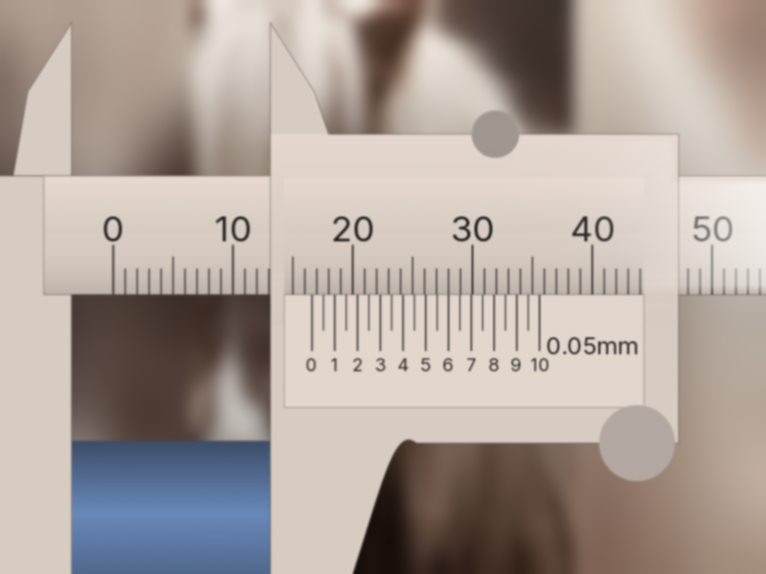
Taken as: 16.6,mm
